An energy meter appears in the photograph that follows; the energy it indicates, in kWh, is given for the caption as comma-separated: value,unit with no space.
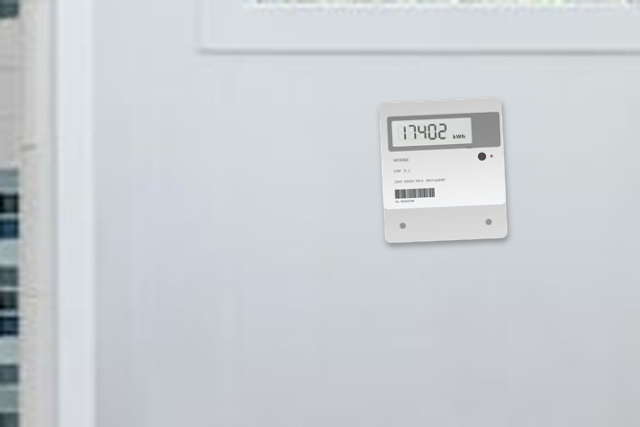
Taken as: 17402,kWh
